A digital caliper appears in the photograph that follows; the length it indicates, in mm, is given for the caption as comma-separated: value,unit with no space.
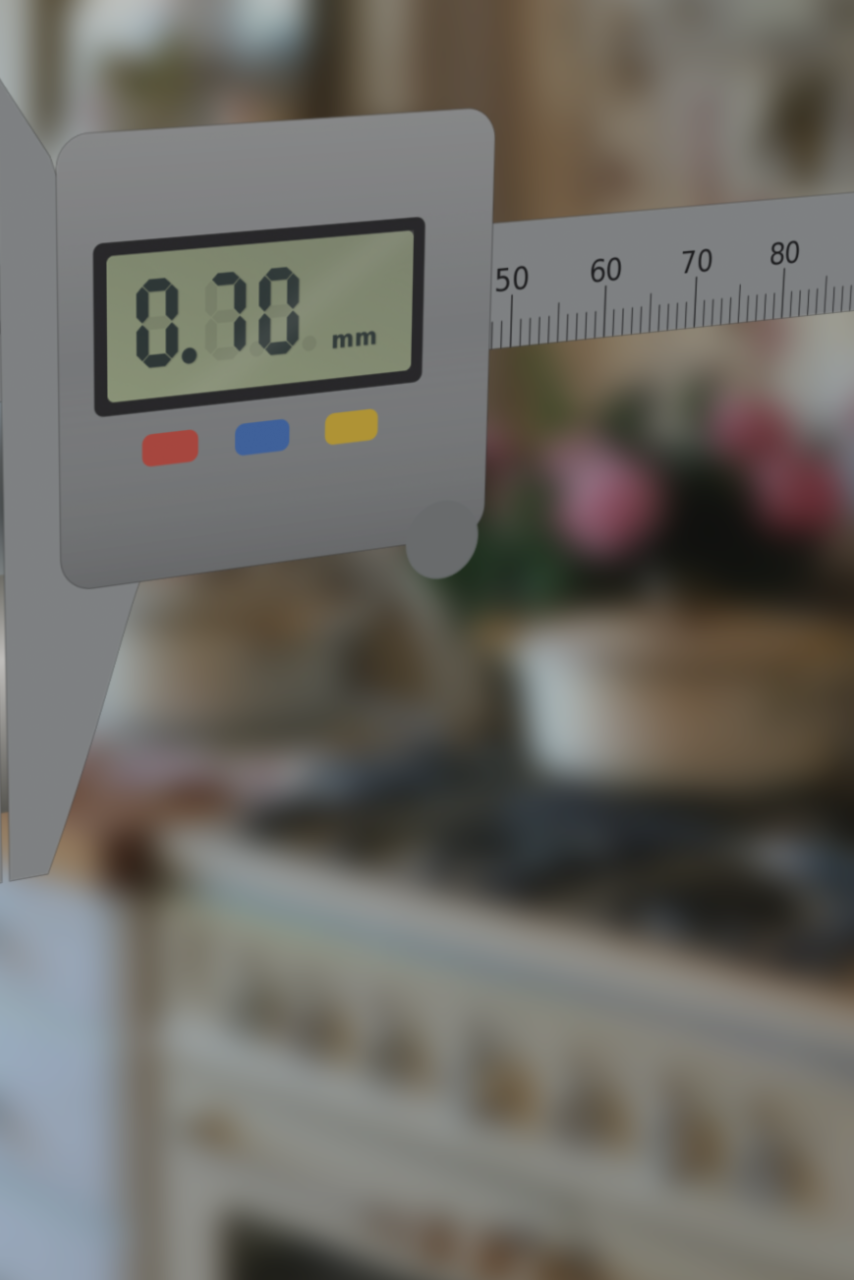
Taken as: 0.70,mm
